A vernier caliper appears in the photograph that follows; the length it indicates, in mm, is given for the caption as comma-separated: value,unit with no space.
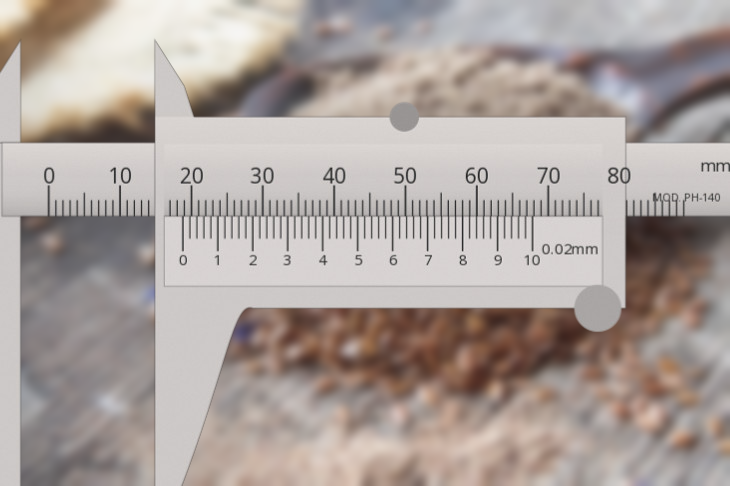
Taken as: 18.8,mm
